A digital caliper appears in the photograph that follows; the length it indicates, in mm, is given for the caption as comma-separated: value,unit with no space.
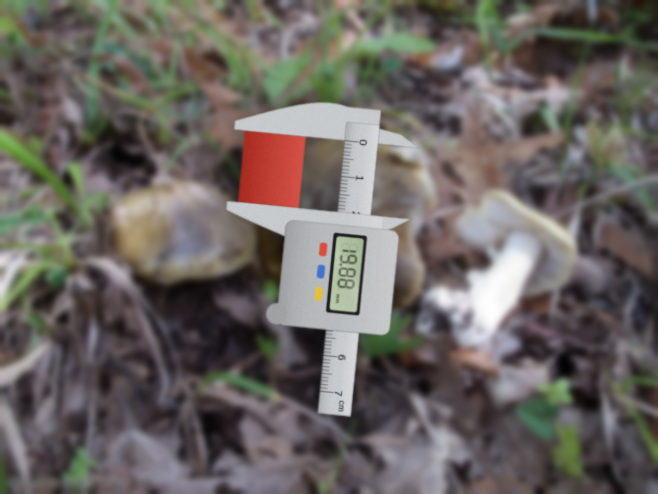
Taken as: 19.88,mm
